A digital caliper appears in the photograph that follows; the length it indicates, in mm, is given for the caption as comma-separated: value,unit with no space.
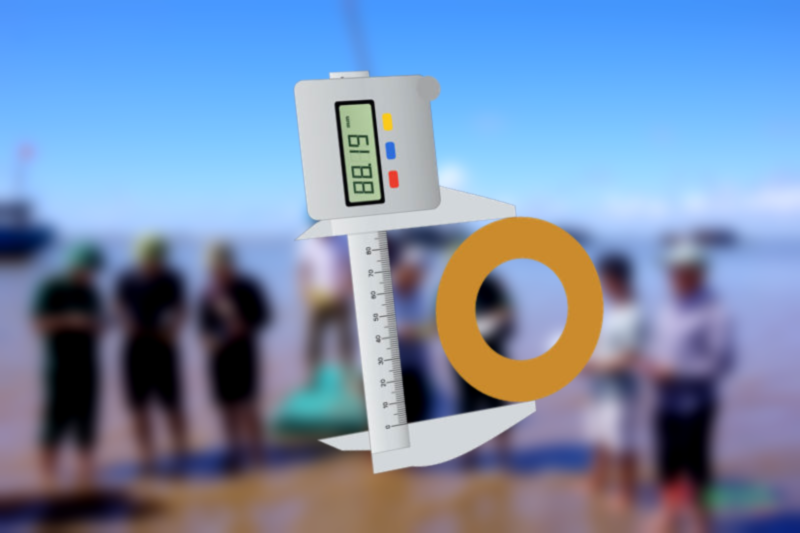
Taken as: 88.19,mm
